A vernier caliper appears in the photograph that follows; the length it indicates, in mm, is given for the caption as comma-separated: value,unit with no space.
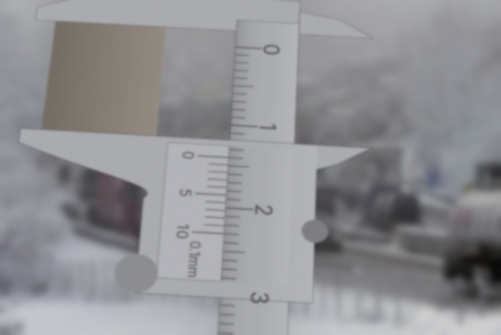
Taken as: 14.0,mm
